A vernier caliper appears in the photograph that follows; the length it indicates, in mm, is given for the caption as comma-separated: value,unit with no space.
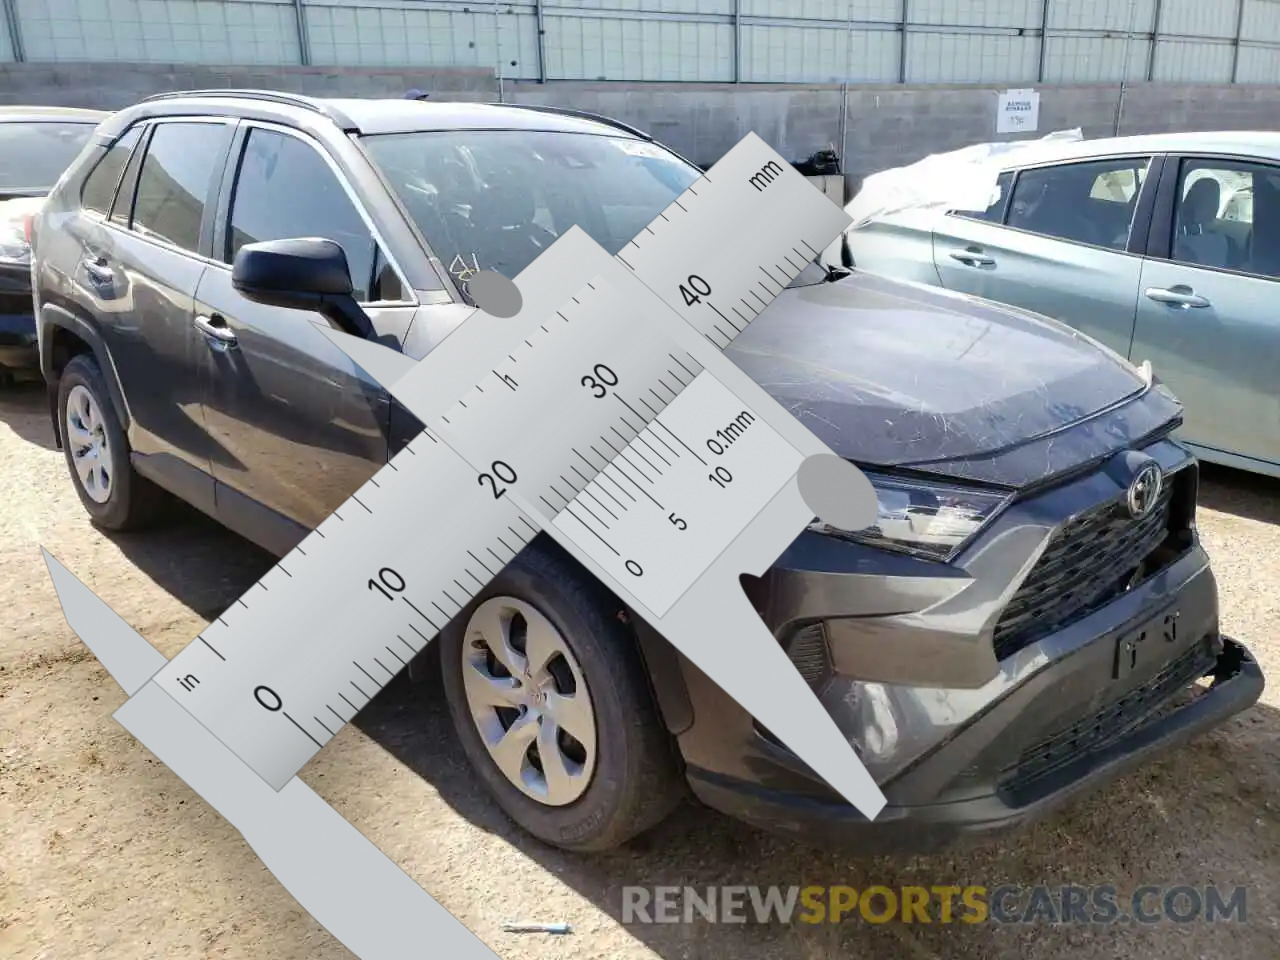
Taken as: 21.6,mm
